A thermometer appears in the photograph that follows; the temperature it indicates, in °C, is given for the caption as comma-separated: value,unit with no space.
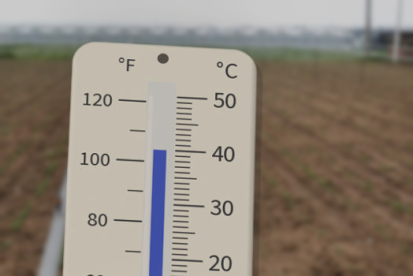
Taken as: 40,°C
